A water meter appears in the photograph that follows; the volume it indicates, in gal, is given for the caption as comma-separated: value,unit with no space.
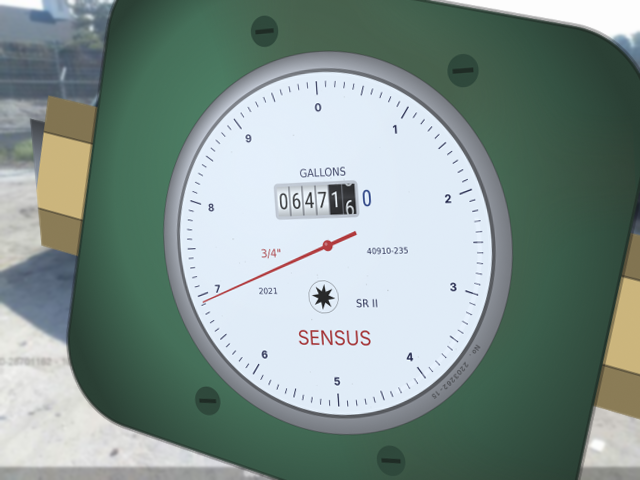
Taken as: 647156.9,gal
